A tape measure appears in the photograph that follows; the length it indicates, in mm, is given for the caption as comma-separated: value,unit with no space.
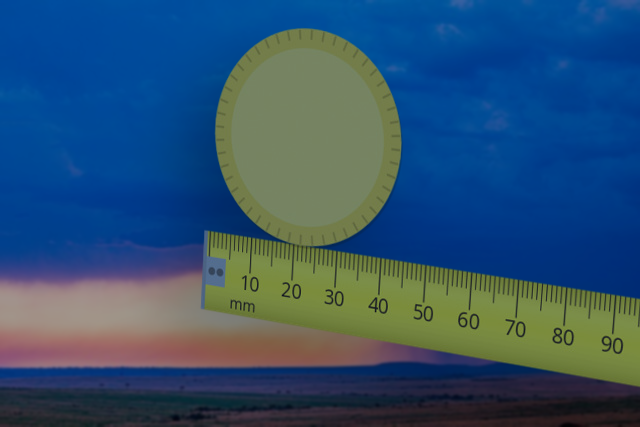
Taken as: 43,mm
